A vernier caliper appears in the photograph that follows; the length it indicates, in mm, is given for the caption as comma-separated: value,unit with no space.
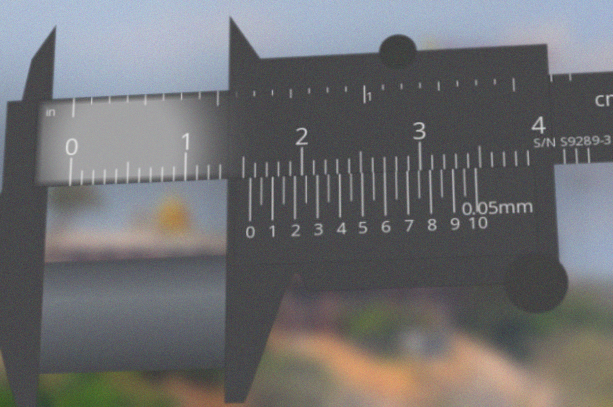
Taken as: 15.6,mm
